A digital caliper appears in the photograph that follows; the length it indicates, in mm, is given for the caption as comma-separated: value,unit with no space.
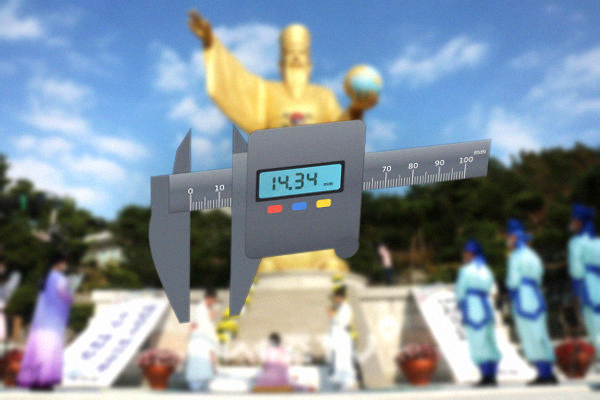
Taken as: 14.34,mm
